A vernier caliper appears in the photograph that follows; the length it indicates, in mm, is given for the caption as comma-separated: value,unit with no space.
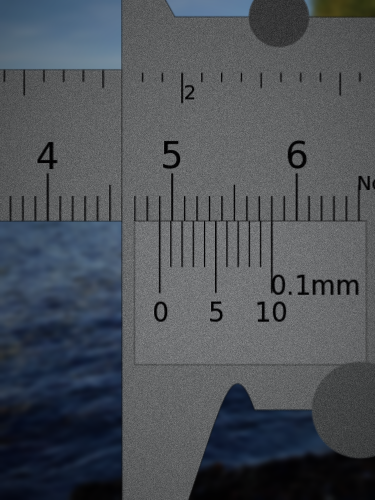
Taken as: 49.0,mm
